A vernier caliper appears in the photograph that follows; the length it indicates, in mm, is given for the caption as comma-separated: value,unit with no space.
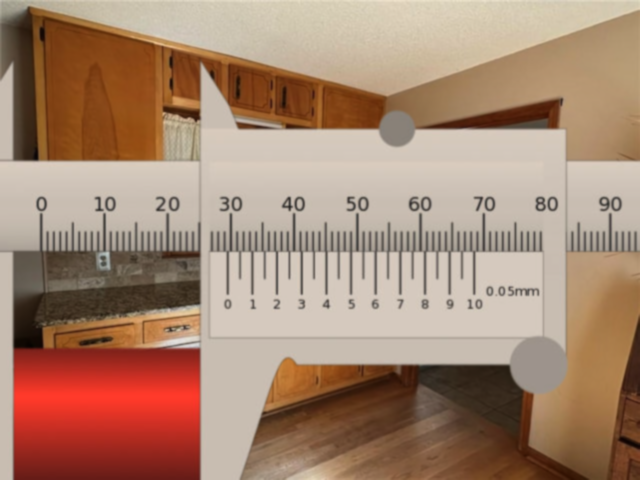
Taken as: 29.5,mm
